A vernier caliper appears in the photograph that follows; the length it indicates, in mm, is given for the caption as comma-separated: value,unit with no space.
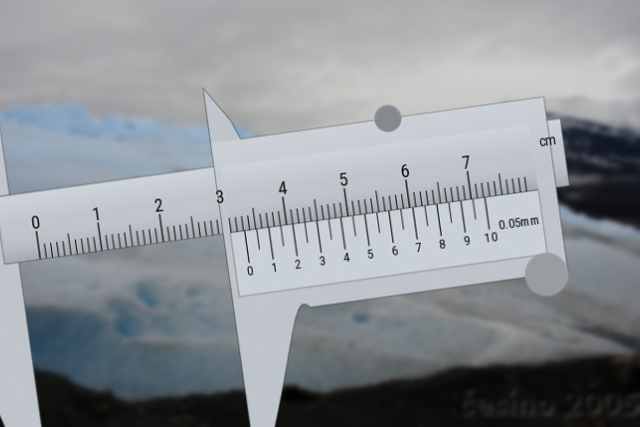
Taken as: 33.2,mm
